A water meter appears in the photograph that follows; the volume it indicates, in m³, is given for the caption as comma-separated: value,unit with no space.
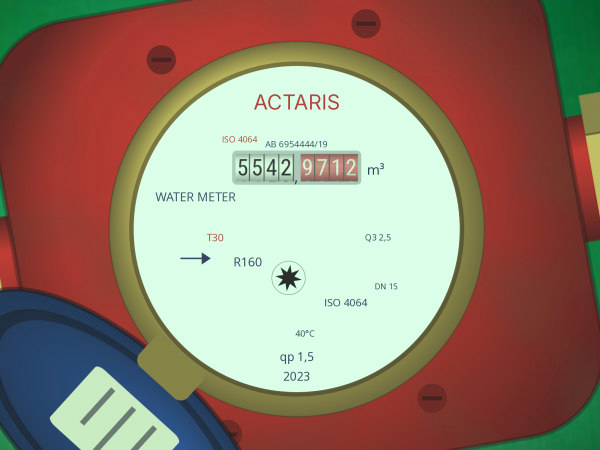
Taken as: 5542.9712,m³
